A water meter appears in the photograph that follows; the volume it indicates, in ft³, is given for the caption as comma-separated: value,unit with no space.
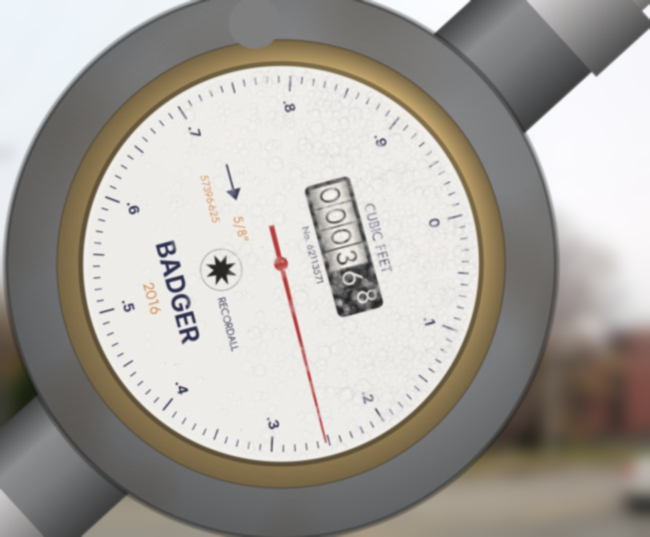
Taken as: 368.25,ft³
